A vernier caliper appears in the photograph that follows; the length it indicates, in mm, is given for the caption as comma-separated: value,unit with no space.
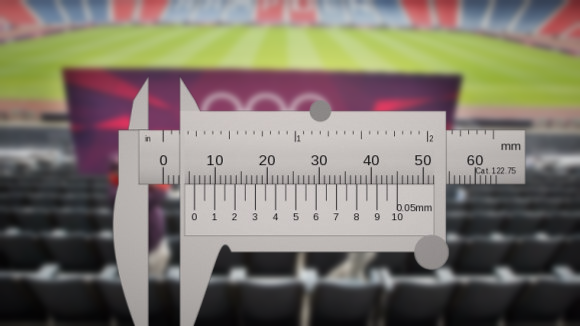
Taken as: 6.0,mm
